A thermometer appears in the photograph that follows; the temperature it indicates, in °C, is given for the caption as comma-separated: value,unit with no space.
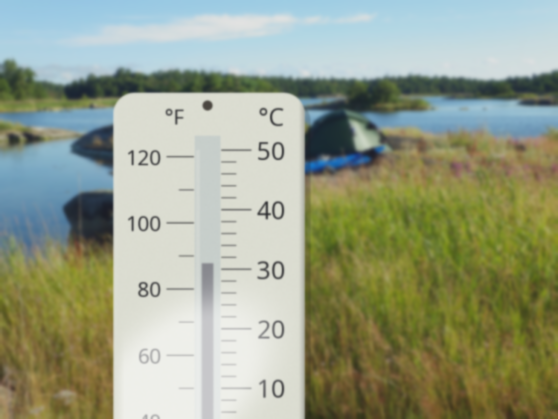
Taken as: 31,°C
